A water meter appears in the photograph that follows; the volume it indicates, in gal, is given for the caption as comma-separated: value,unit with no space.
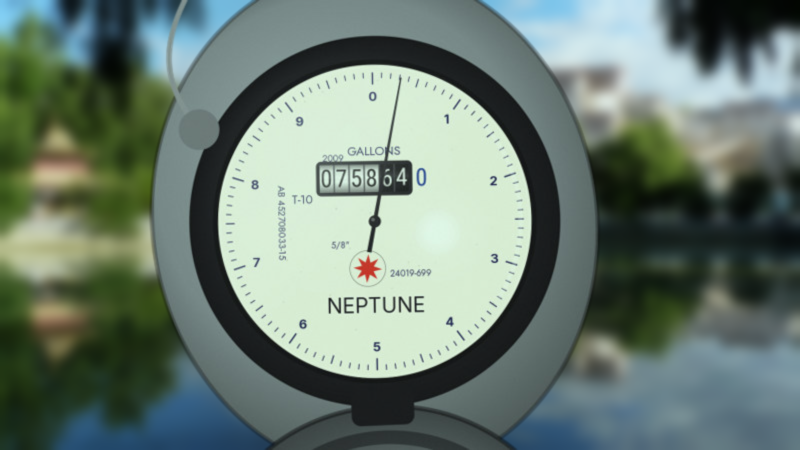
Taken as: 758640.3,gal
